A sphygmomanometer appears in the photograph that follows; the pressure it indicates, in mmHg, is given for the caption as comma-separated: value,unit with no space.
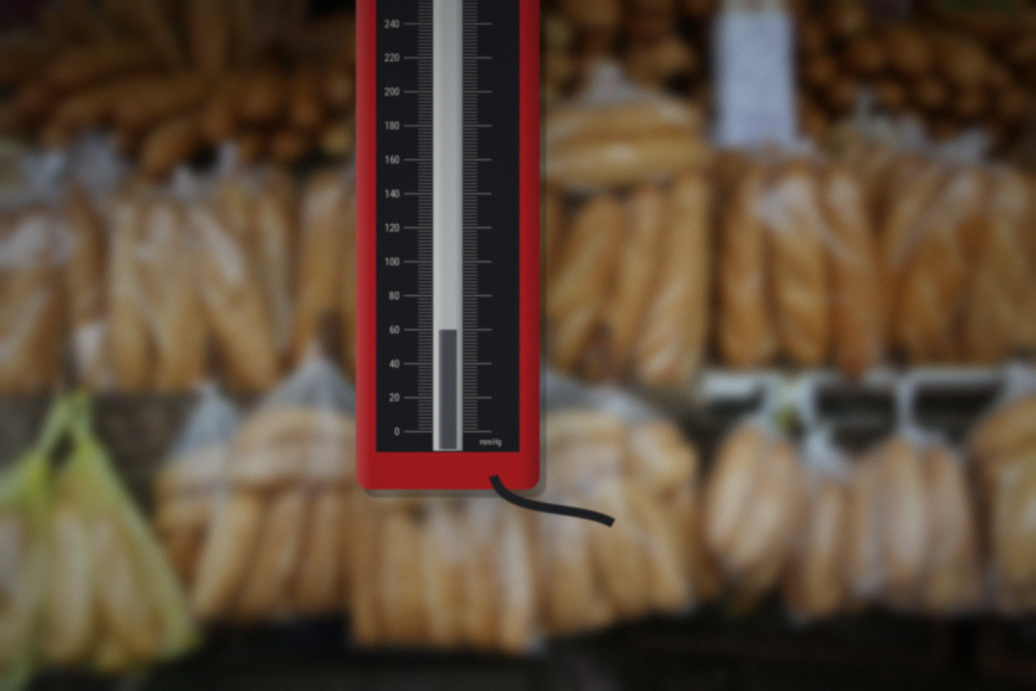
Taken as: 60,mmHg
